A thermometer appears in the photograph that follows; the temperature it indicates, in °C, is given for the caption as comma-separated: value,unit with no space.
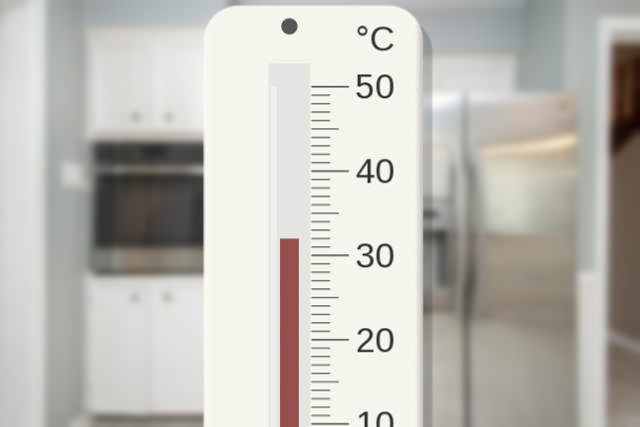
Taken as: 32,°C
